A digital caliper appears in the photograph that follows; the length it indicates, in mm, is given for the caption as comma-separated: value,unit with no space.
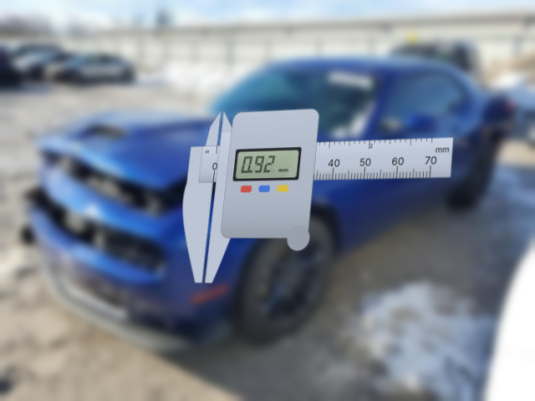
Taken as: 0.92,mm
